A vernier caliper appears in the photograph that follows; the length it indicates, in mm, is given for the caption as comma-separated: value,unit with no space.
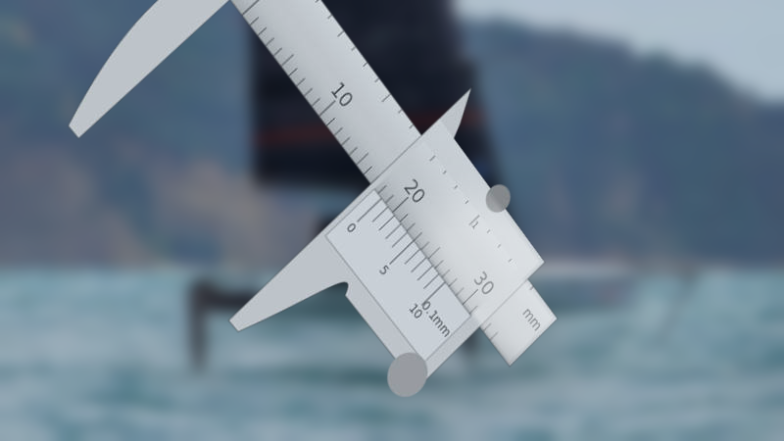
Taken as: 18.5,mm
